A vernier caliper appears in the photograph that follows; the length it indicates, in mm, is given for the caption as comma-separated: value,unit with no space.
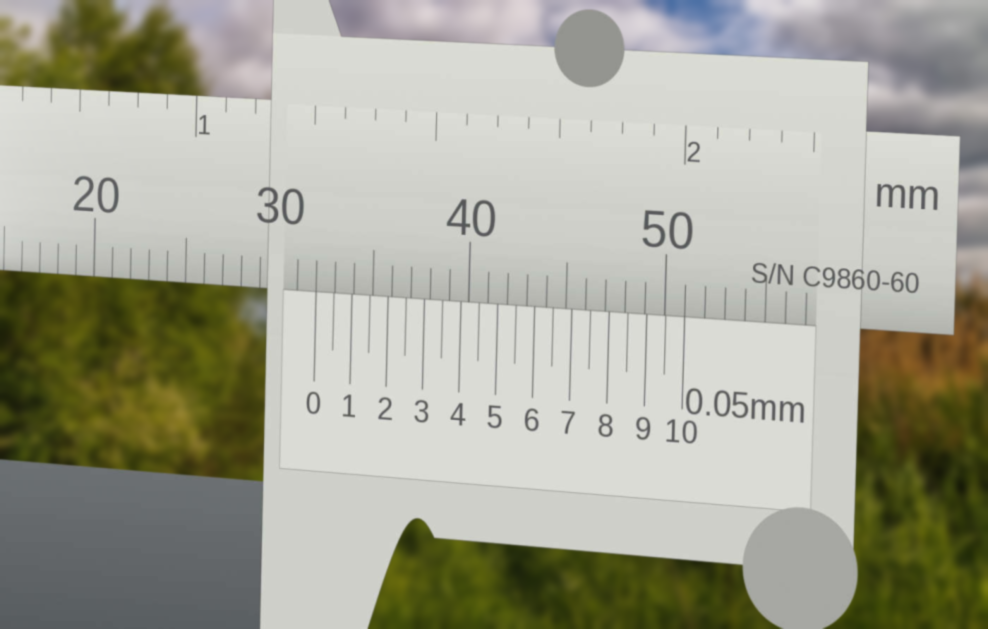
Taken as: 32.0,mm
